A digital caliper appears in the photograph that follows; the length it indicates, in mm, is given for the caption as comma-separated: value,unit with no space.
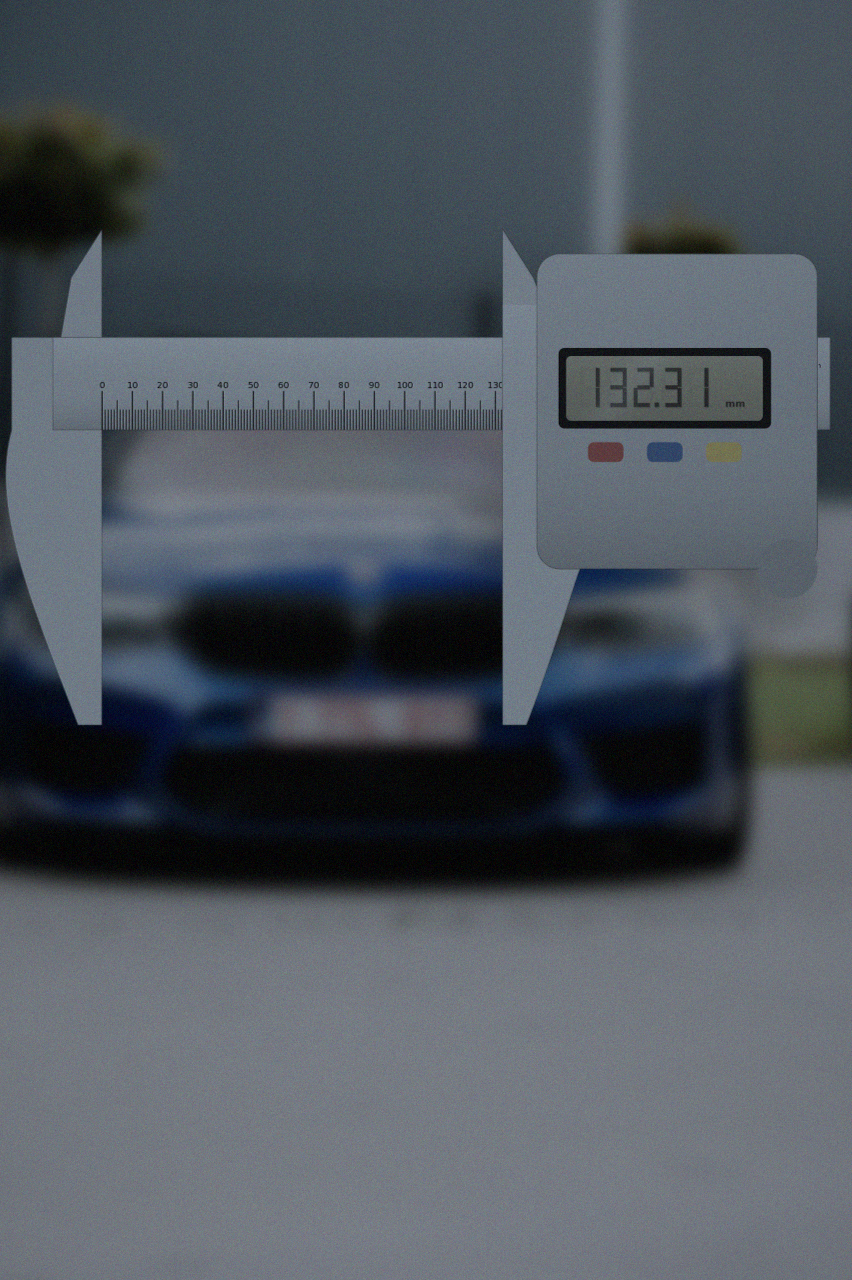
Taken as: 132.31,mm
